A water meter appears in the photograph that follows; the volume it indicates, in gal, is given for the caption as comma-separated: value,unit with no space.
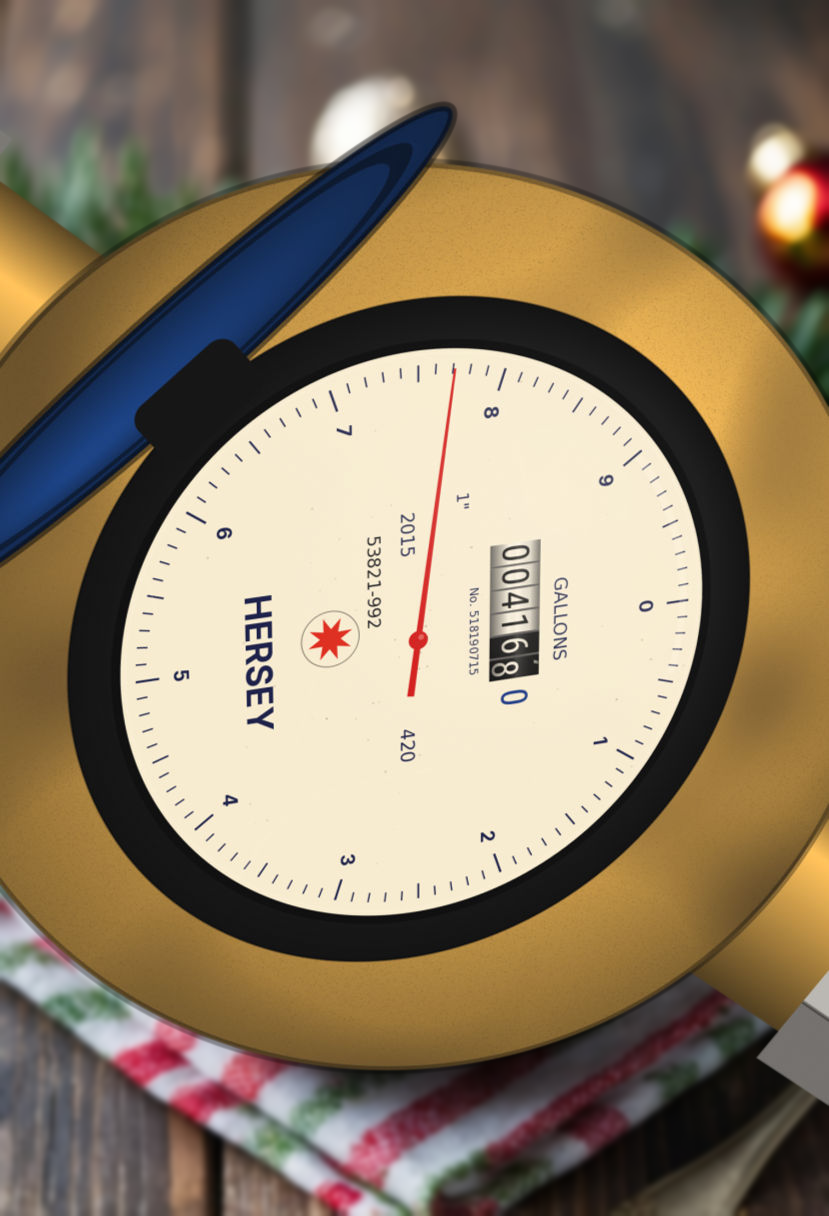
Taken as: 41677.7,gal
